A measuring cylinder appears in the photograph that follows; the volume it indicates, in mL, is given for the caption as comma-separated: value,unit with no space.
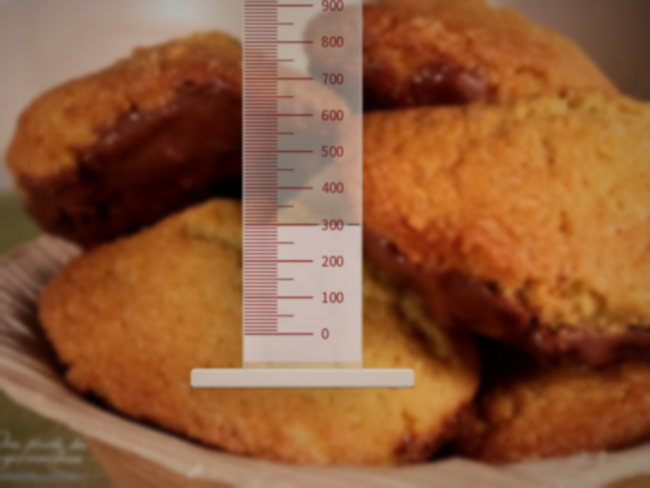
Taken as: 300,mL
